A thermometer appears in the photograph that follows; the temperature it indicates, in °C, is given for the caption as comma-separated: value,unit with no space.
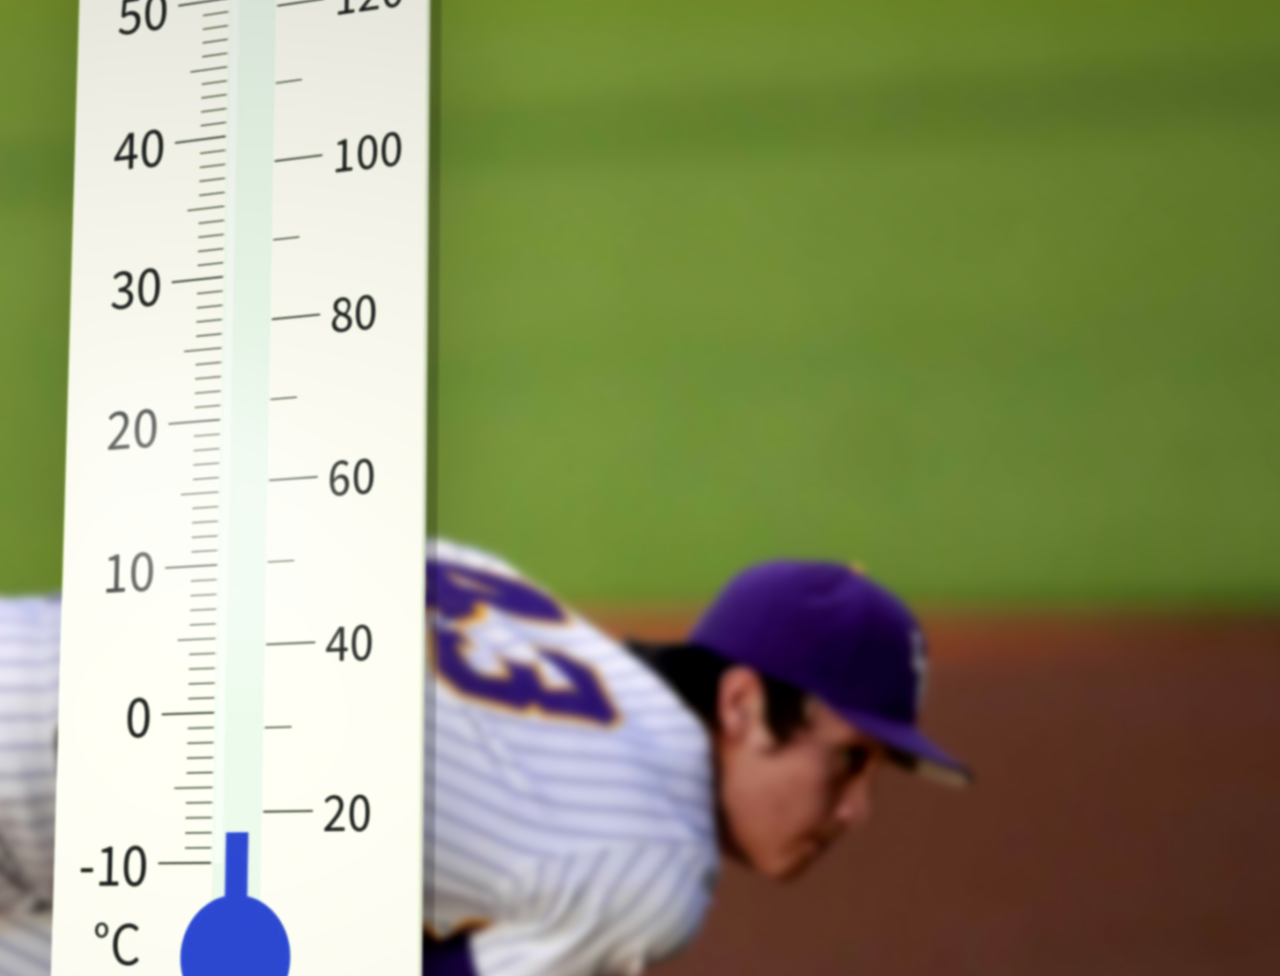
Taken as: -8,°C
